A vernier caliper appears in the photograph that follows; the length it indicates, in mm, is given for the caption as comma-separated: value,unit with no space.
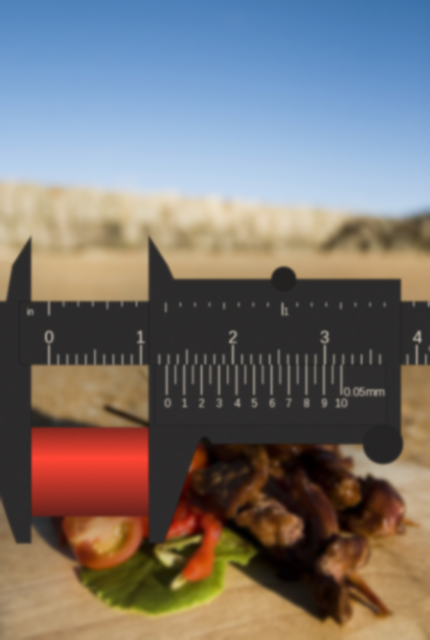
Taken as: 12.8,mm
